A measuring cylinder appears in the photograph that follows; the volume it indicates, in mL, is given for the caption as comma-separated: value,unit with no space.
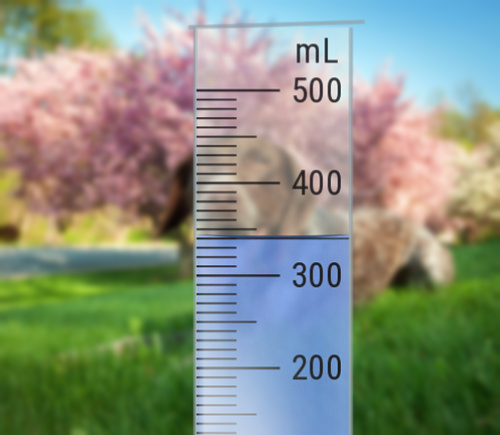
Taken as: 340,mL
